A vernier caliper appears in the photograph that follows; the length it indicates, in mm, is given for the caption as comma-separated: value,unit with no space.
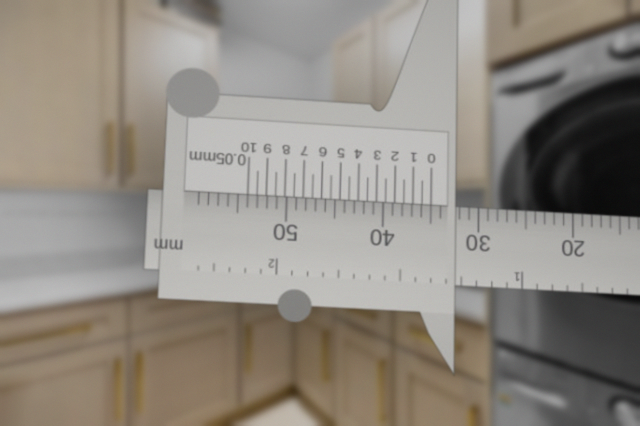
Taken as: 35.0,mm
